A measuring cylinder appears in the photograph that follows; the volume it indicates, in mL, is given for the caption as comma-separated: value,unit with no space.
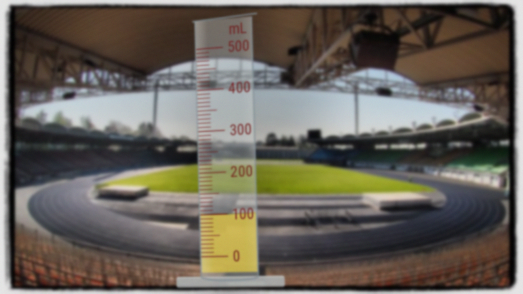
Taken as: 100,mL
